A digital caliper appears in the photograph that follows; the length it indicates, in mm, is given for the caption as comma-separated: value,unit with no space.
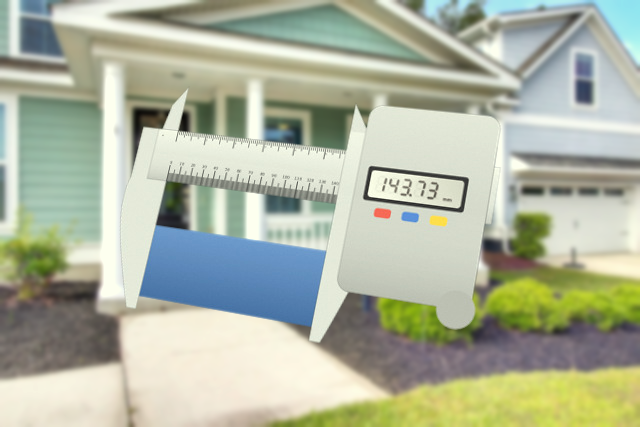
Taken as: 143.73,mm
